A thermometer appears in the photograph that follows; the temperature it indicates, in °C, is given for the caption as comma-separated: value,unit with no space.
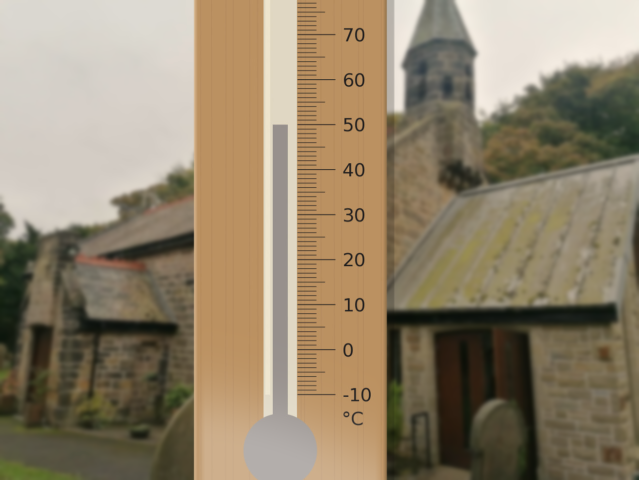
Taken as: 50,°C
